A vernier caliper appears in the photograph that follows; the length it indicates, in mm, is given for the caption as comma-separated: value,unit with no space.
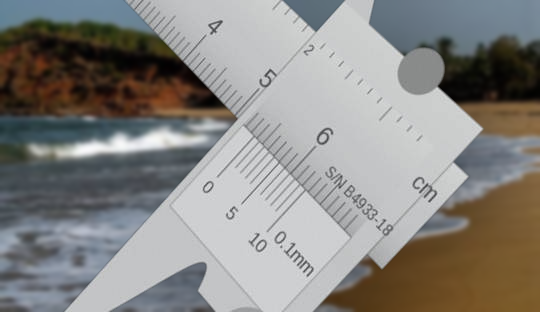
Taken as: 53.6,mm
